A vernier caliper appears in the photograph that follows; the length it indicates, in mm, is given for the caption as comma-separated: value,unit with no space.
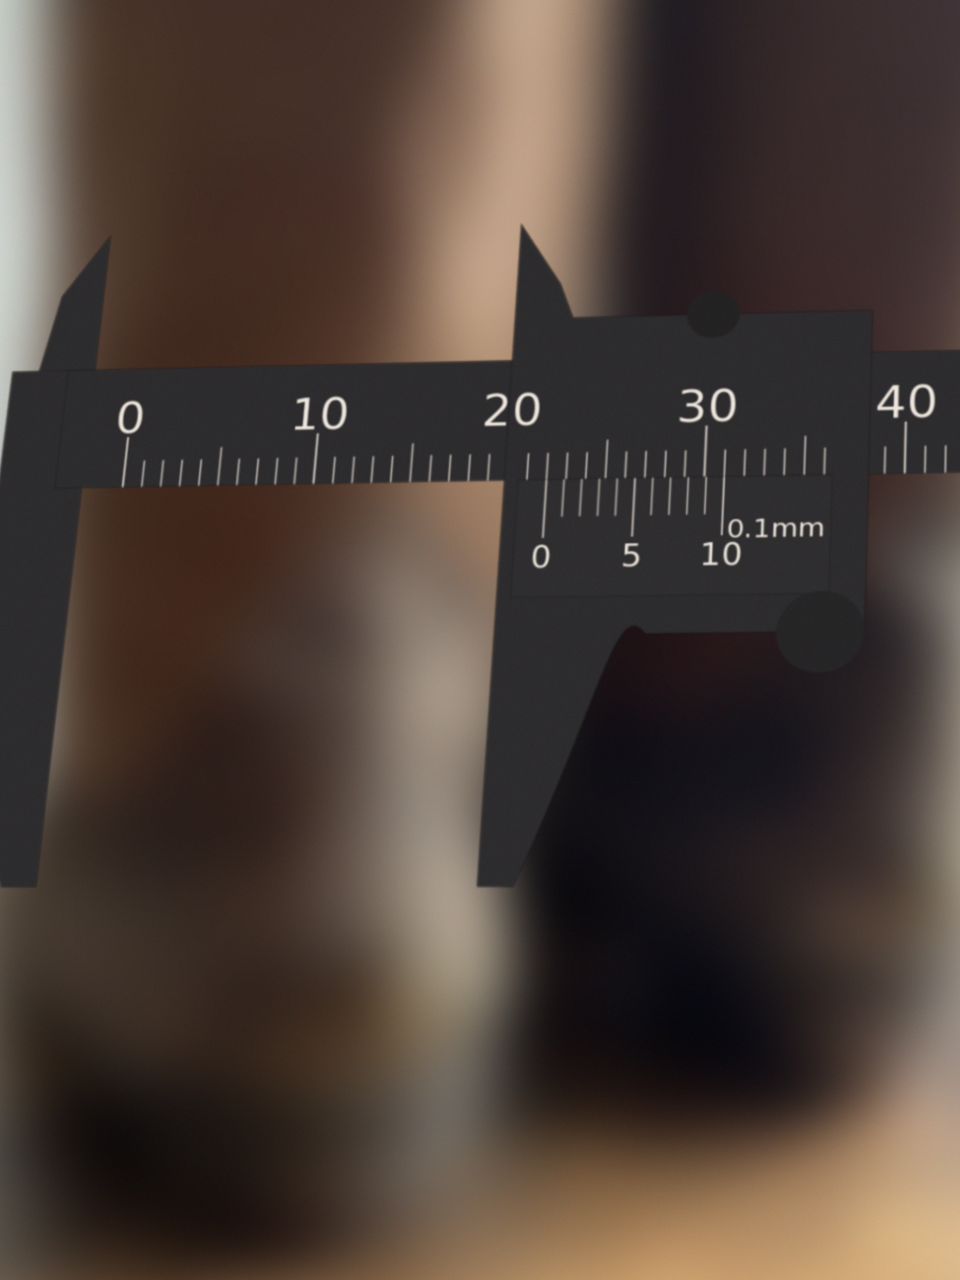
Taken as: 22.0,mm
